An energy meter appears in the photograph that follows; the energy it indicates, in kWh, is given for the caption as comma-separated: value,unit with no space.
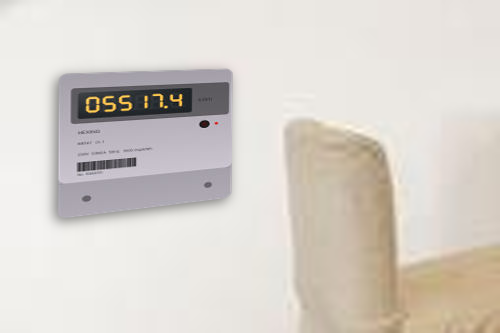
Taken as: 5517.4,kWh
